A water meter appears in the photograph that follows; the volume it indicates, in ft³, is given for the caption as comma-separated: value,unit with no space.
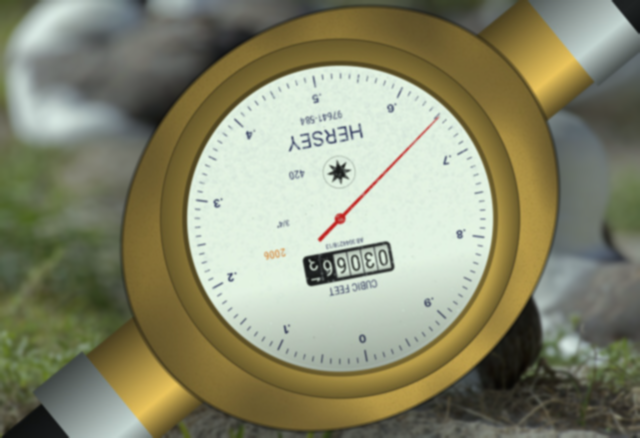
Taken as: 30662.65,ft³
